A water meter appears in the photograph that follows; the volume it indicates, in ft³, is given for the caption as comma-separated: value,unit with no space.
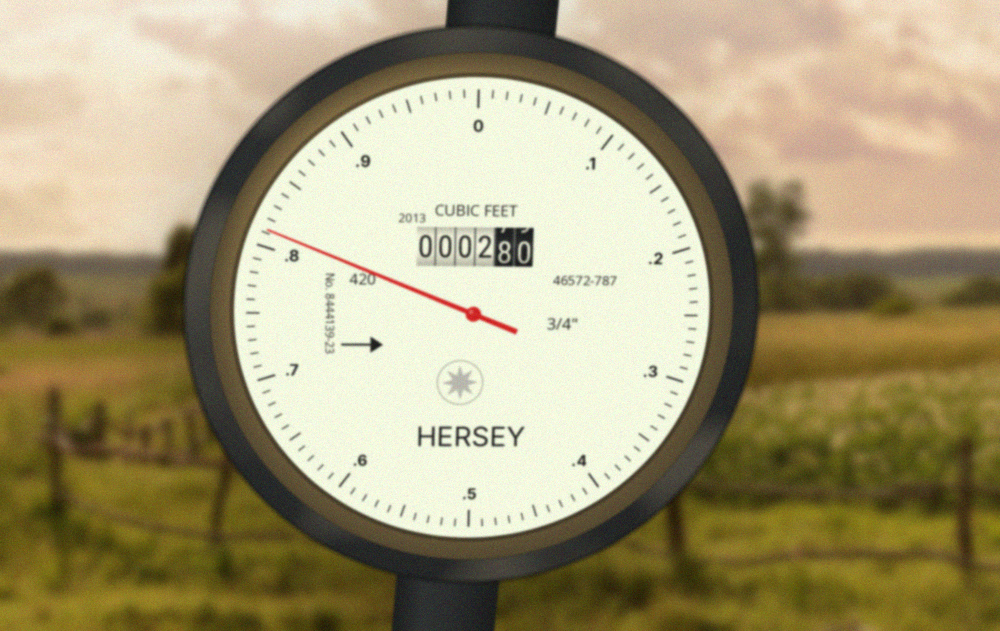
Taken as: 279.81,ft³
